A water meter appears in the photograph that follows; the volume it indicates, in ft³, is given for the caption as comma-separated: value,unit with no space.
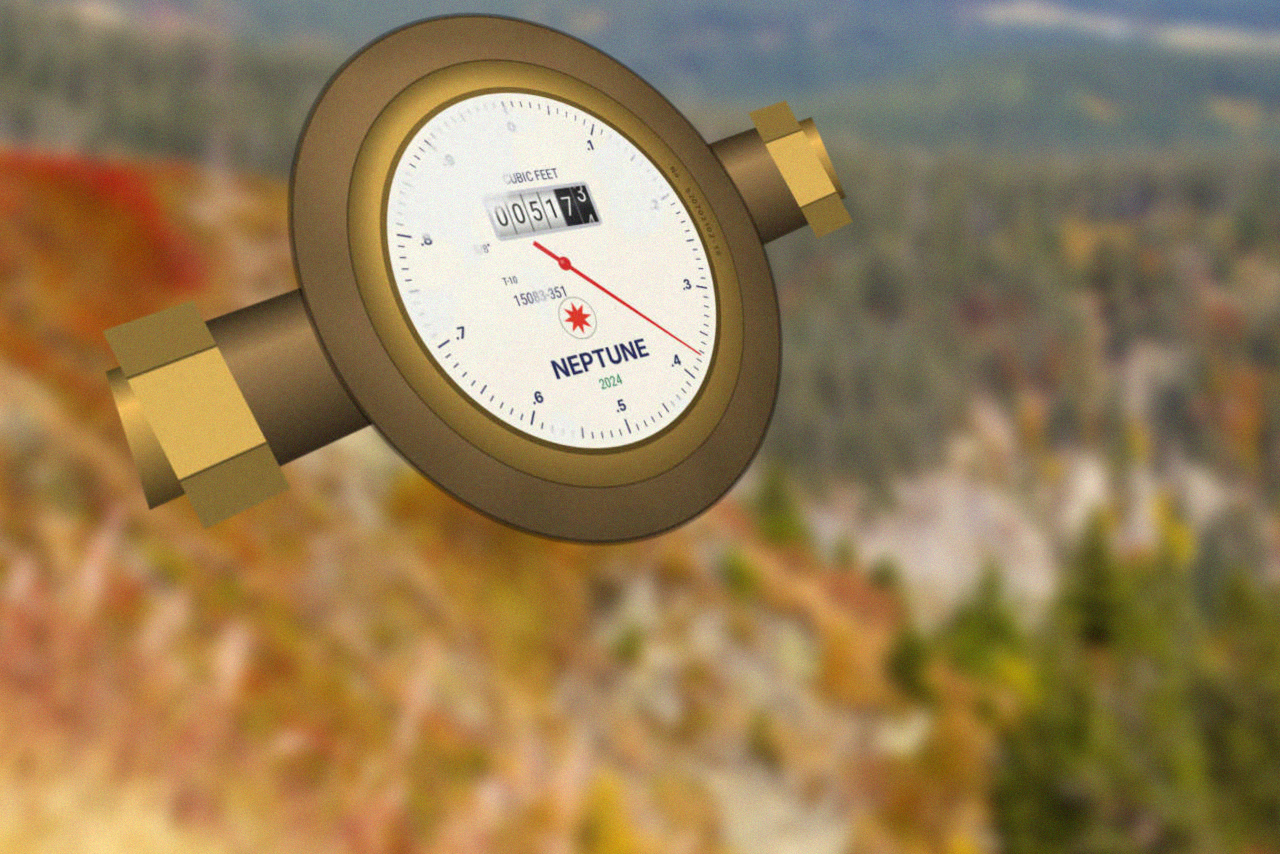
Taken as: 5173.37,ft³
